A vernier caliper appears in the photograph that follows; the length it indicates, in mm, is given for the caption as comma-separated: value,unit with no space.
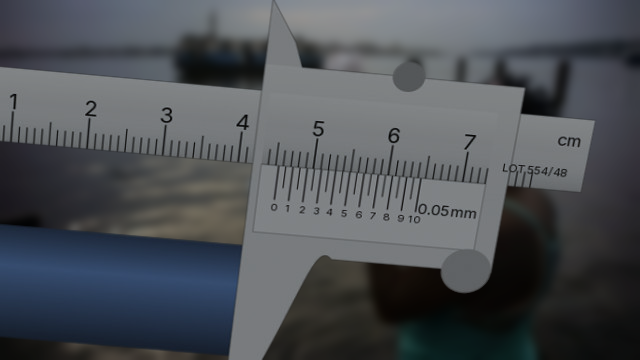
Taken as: 45.4,mm
